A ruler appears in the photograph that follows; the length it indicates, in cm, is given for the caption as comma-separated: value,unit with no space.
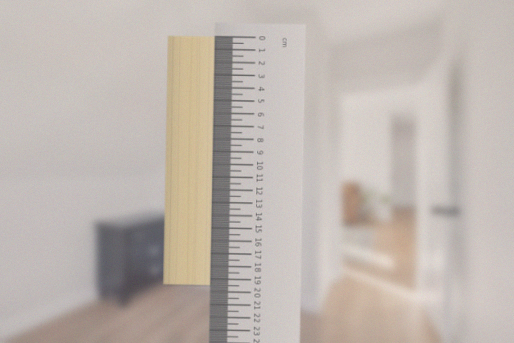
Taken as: 19.5,cm
